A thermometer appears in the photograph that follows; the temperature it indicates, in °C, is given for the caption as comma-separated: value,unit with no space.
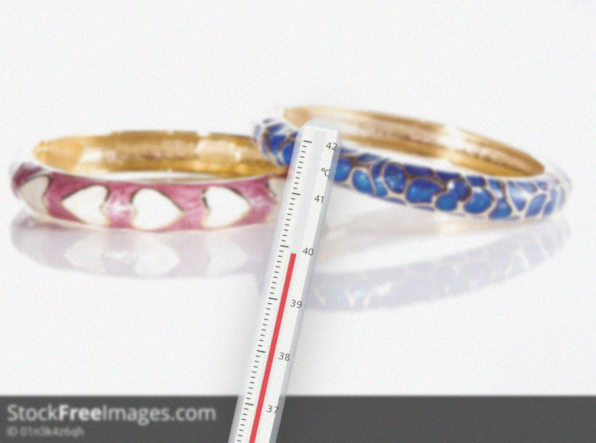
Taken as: 39.9,°C
